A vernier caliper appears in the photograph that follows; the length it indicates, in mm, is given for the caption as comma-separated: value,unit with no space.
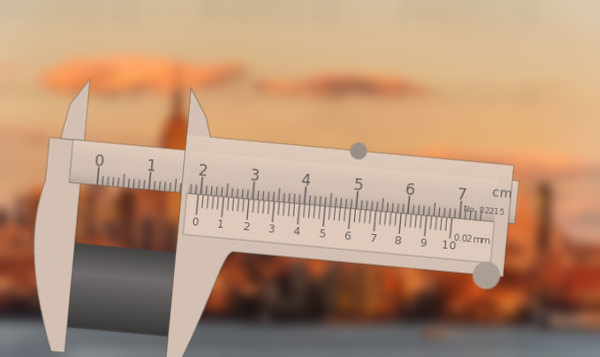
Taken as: 19.5,mm
